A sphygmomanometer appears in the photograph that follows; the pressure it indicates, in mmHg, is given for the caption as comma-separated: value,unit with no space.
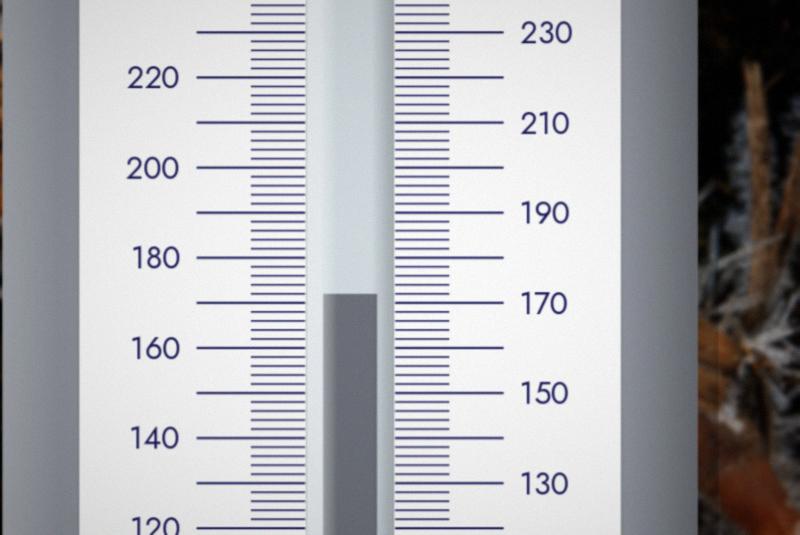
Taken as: 172,mmHg
